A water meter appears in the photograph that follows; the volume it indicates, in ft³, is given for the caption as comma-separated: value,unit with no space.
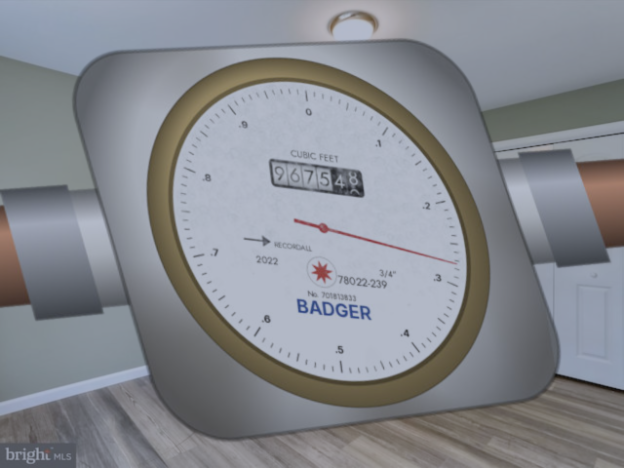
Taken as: 967548.27,ft³
